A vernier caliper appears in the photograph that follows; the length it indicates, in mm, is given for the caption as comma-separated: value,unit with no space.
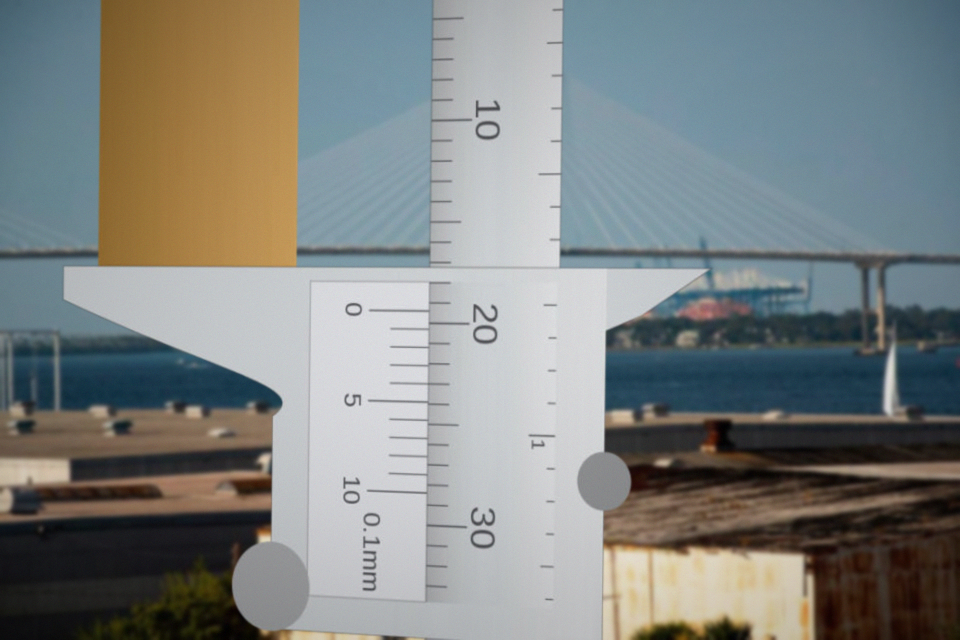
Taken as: 19.4,mm
